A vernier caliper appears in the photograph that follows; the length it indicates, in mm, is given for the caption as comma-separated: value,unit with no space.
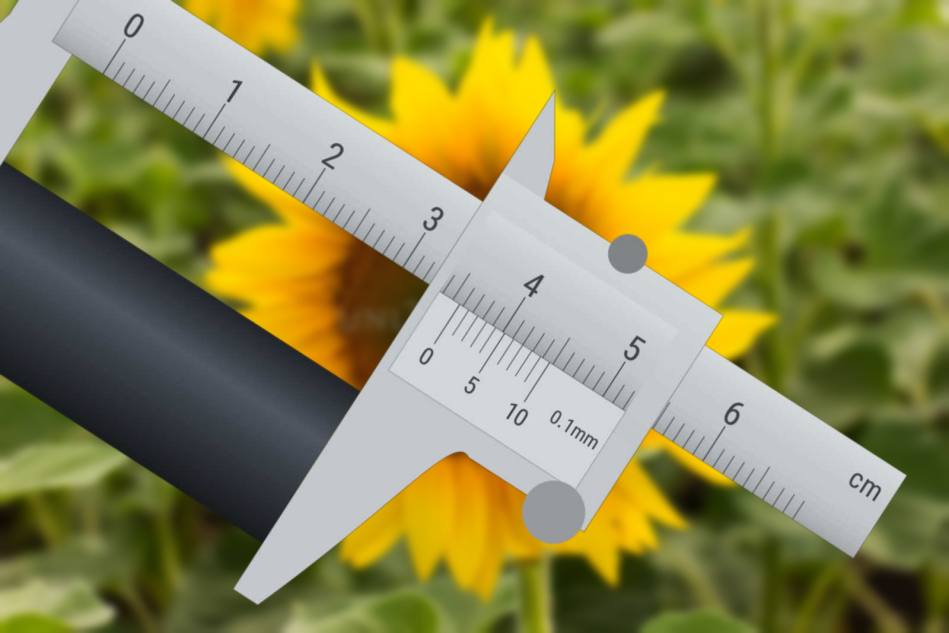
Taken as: 35.7,mm
